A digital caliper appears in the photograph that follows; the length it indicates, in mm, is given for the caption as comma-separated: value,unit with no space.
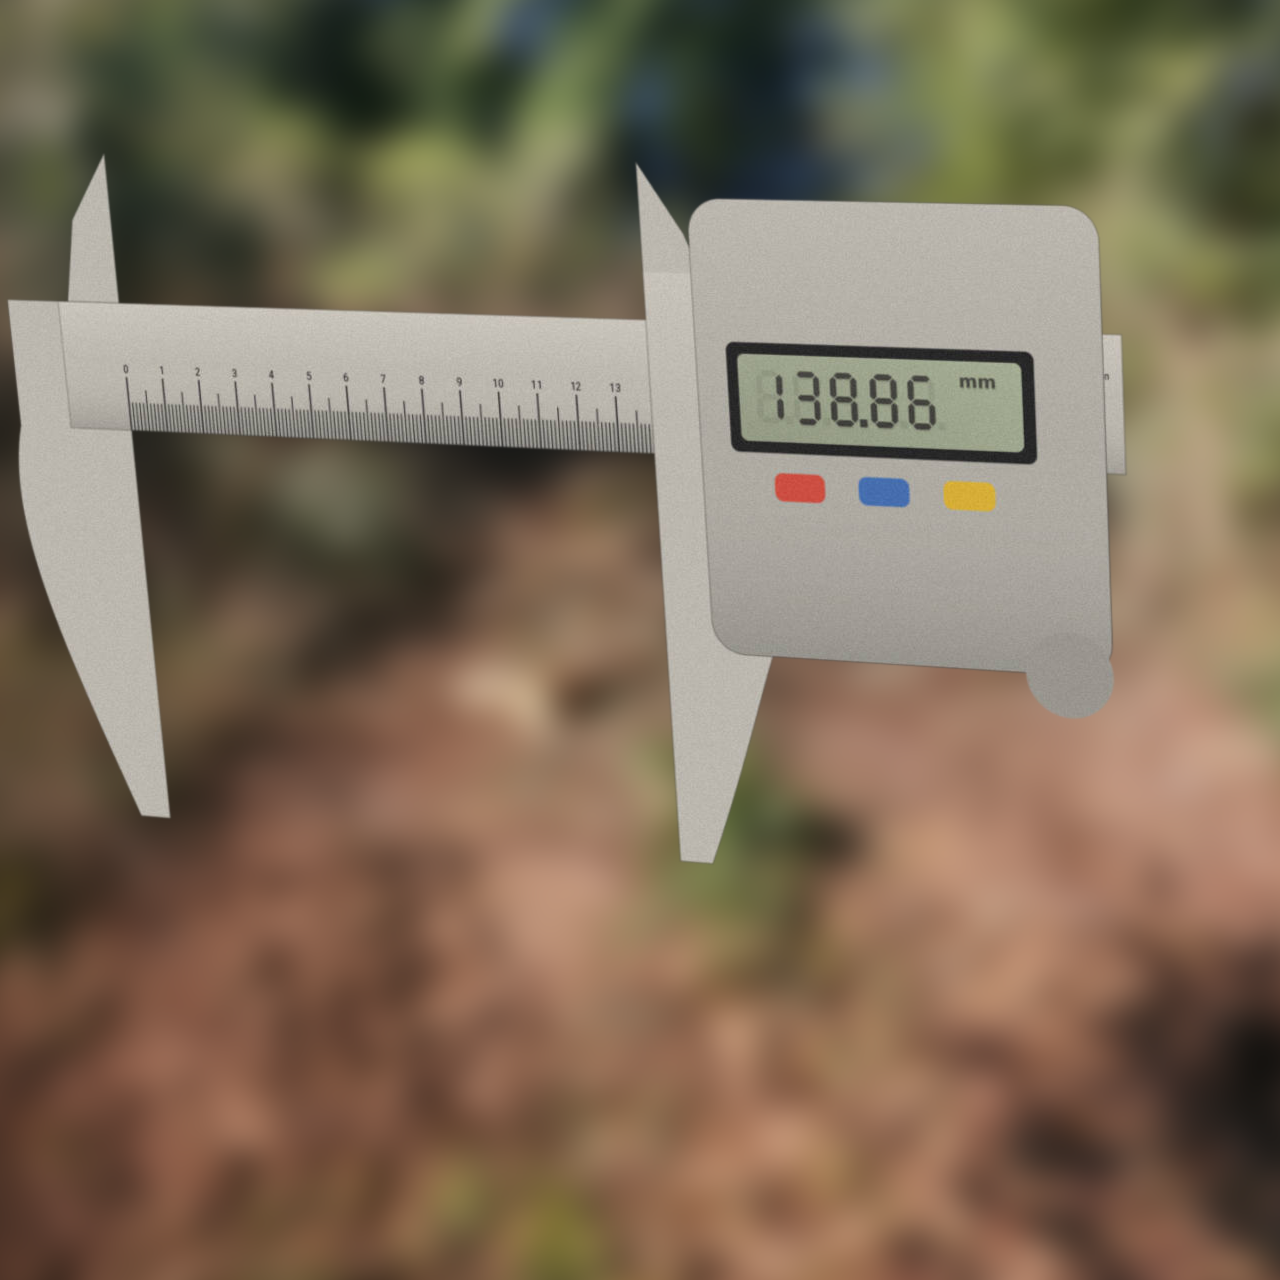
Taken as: 138.86,mm
